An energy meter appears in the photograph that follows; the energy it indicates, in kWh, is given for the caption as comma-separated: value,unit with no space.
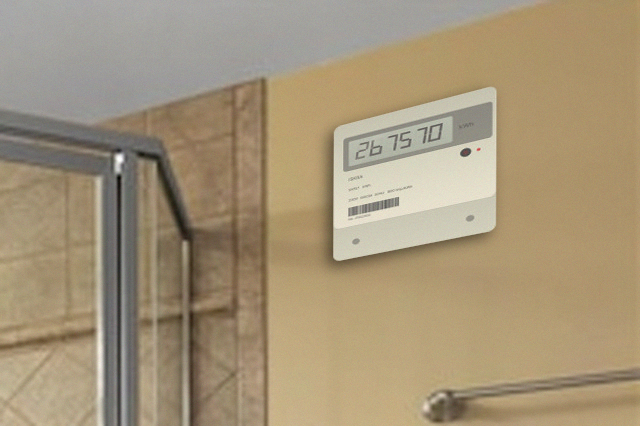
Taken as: 267570,kWh
